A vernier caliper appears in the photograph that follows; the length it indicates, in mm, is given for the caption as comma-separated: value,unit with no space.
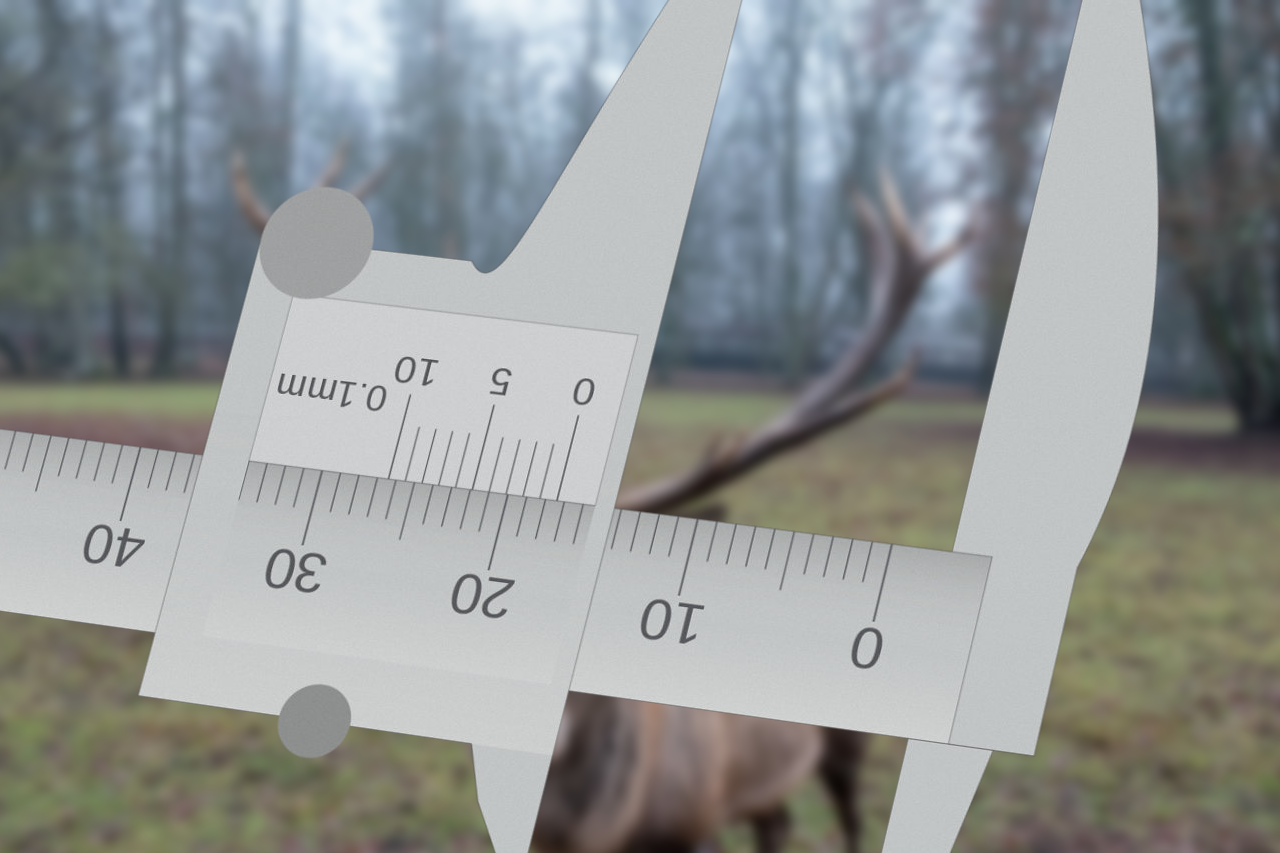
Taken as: 17.4,mm
